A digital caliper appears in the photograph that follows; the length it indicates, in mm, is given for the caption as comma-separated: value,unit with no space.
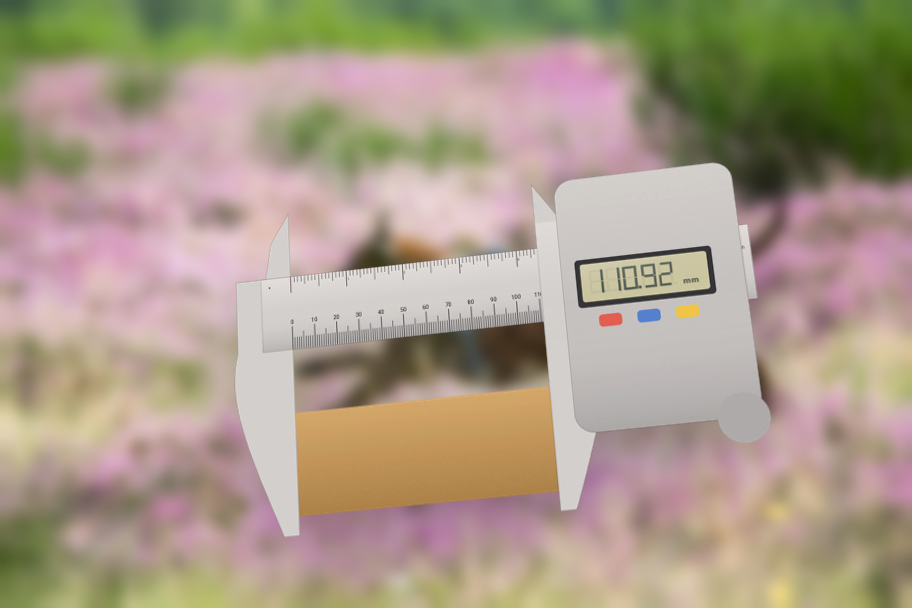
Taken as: 110.92,mm
